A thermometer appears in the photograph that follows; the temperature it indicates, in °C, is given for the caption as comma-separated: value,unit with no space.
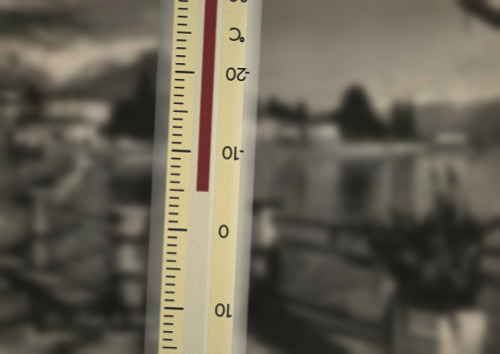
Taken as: -5,°C
